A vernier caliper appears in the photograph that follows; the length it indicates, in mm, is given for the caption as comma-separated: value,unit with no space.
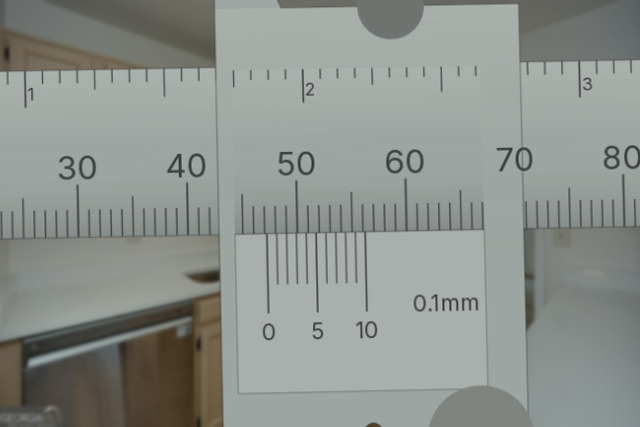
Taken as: 47.2,mm
